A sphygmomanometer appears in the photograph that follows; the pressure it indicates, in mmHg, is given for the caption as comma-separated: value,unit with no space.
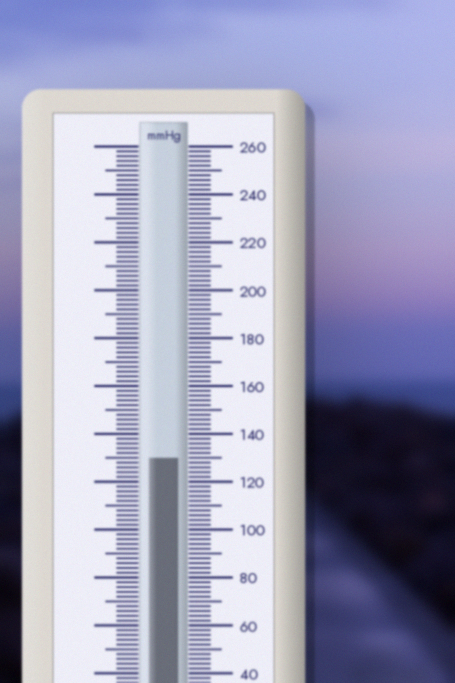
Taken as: 130,mmHg
